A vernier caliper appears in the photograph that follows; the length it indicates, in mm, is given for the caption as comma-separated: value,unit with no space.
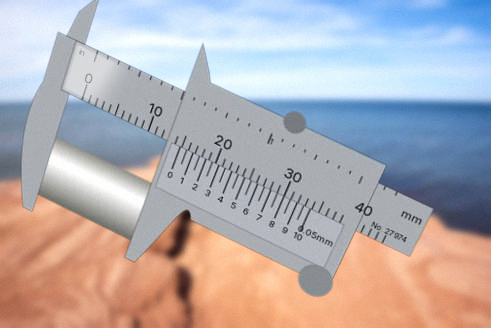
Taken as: 14.8,mm
